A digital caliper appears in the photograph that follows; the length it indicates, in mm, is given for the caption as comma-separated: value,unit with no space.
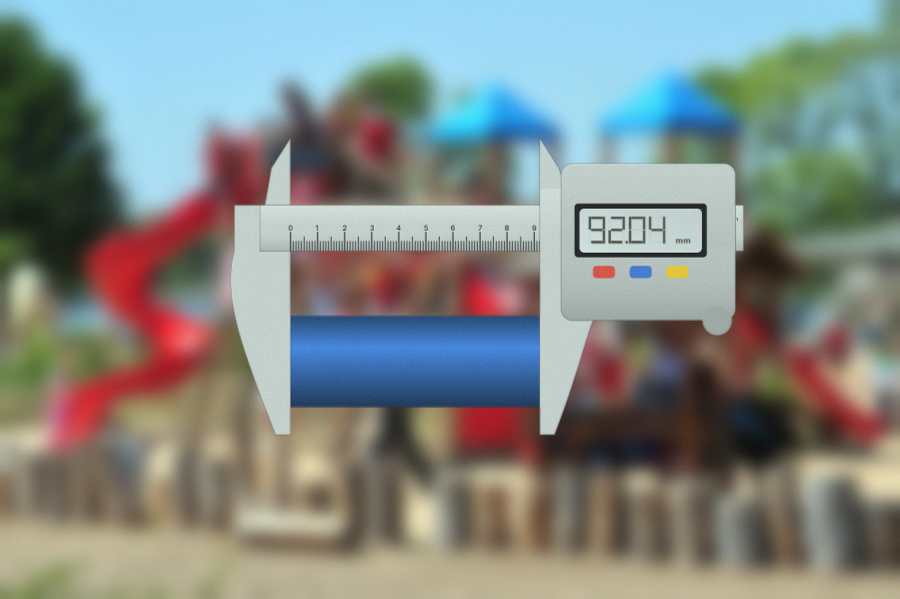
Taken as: 92.04,mm
